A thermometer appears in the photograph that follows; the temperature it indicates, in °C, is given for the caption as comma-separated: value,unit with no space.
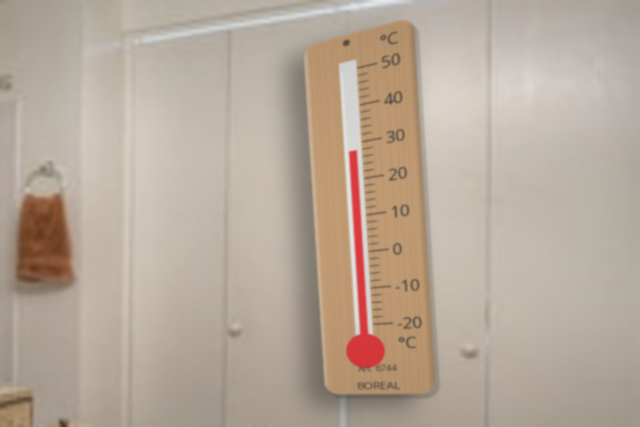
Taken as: 28,°C
